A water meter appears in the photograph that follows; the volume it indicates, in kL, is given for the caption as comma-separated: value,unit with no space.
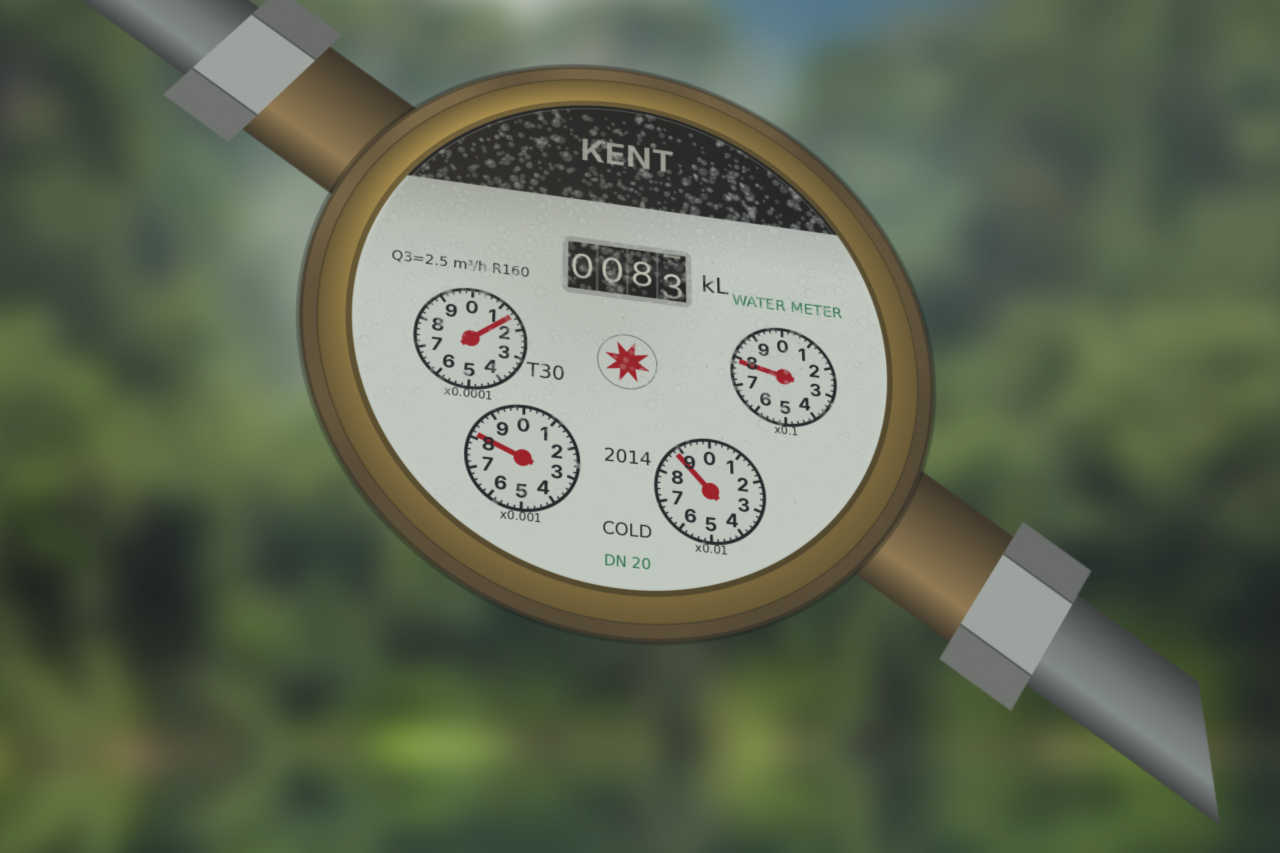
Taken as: 82.7881,kL
